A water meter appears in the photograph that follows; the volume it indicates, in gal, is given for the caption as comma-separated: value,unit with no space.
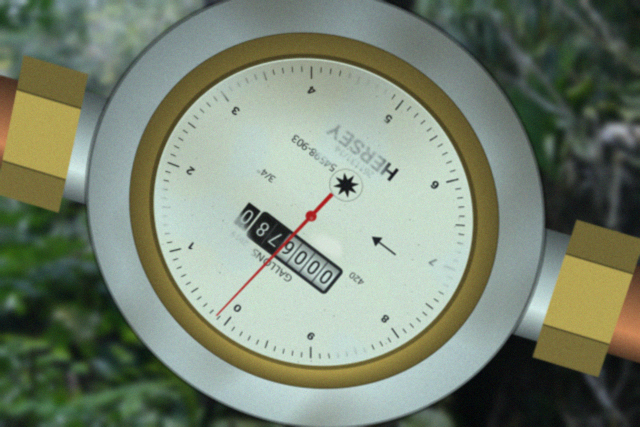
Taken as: 6780.1,gal
